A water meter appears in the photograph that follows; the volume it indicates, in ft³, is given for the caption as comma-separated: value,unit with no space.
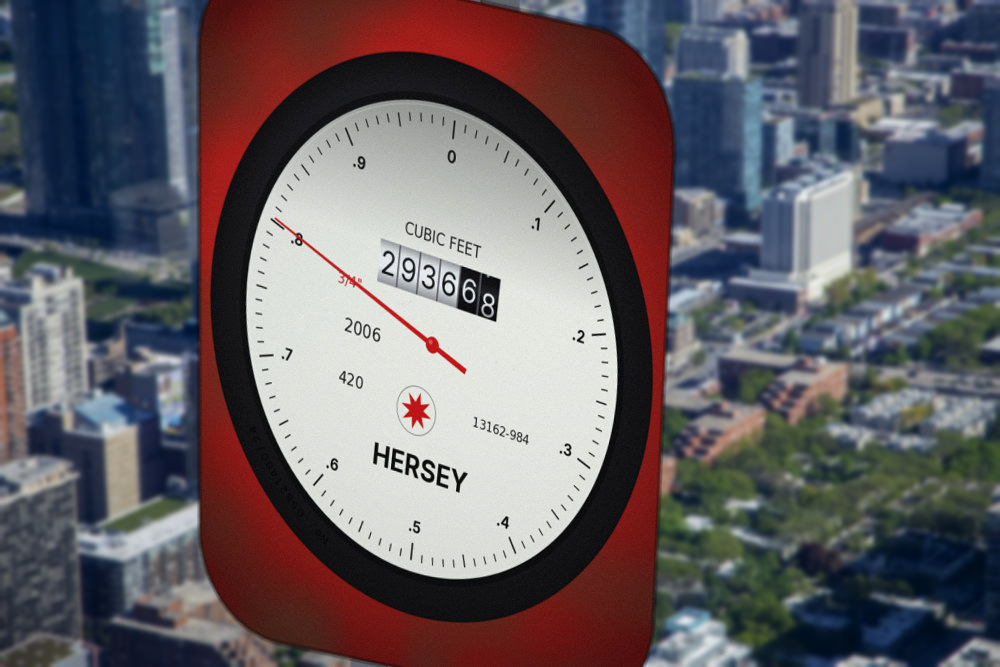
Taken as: 293667.80,ft³
